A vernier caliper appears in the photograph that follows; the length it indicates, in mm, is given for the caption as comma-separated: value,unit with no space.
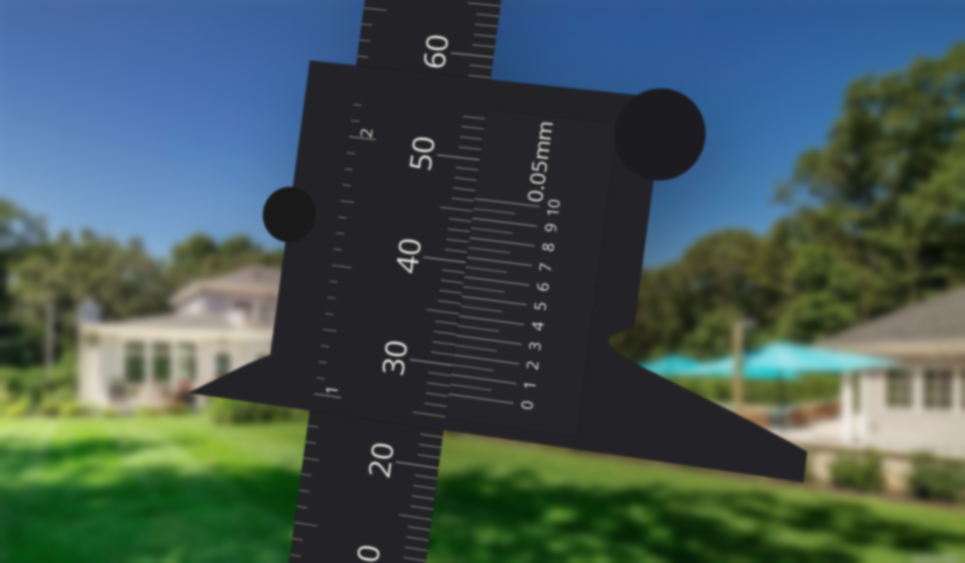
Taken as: 27.2,mm
